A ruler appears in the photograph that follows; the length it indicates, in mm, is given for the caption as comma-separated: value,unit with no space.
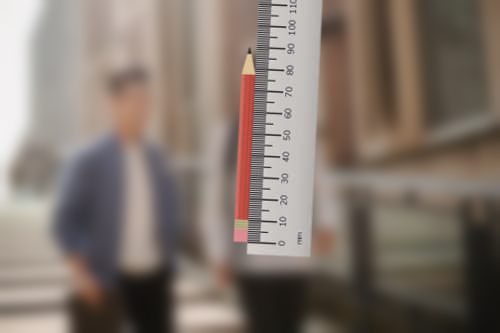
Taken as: 90,mm
